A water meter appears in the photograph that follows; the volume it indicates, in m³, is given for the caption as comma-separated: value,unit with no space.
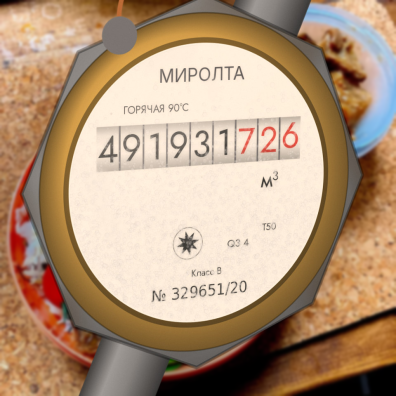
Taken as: 491931.726,m³
